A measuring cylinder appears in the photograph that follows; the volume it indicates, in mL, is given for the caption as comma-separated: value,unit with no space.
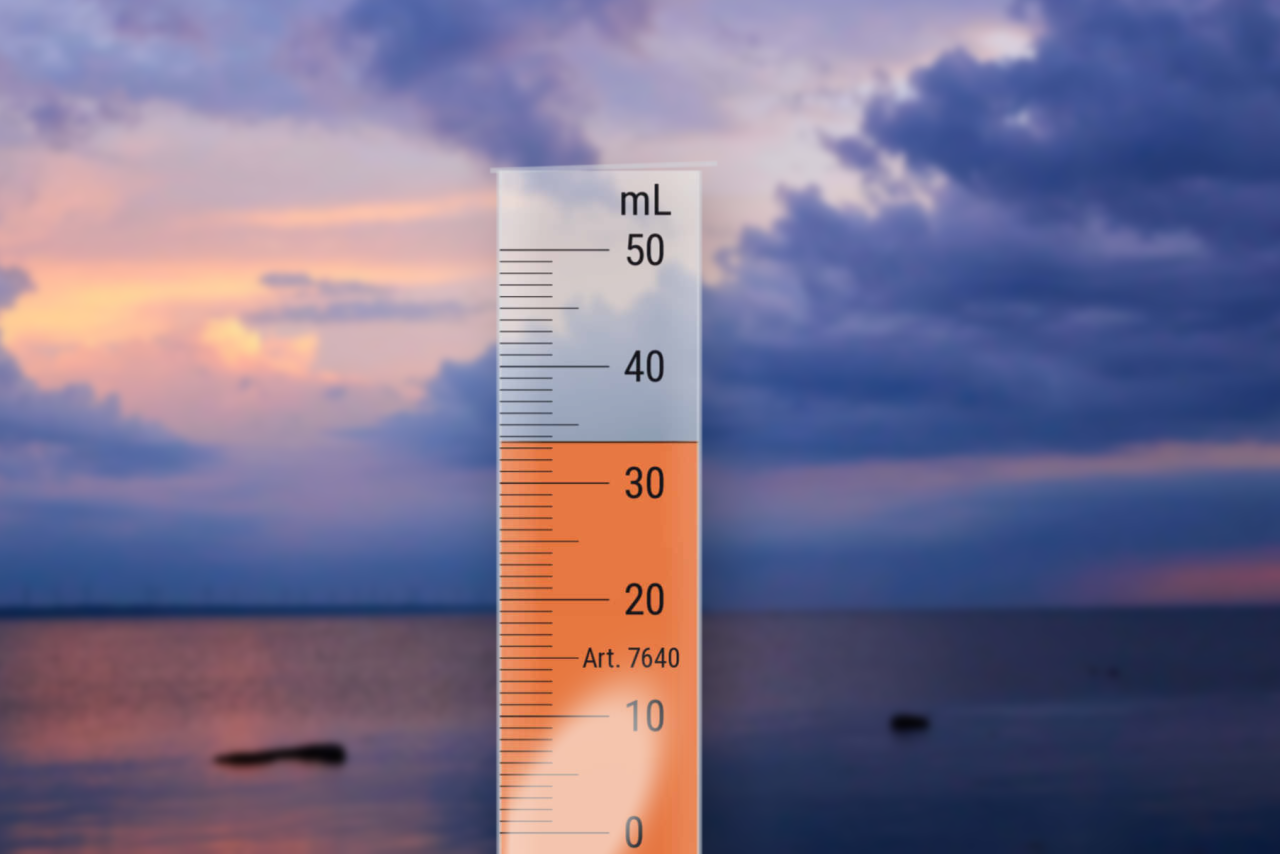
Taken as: 33.5,mL
